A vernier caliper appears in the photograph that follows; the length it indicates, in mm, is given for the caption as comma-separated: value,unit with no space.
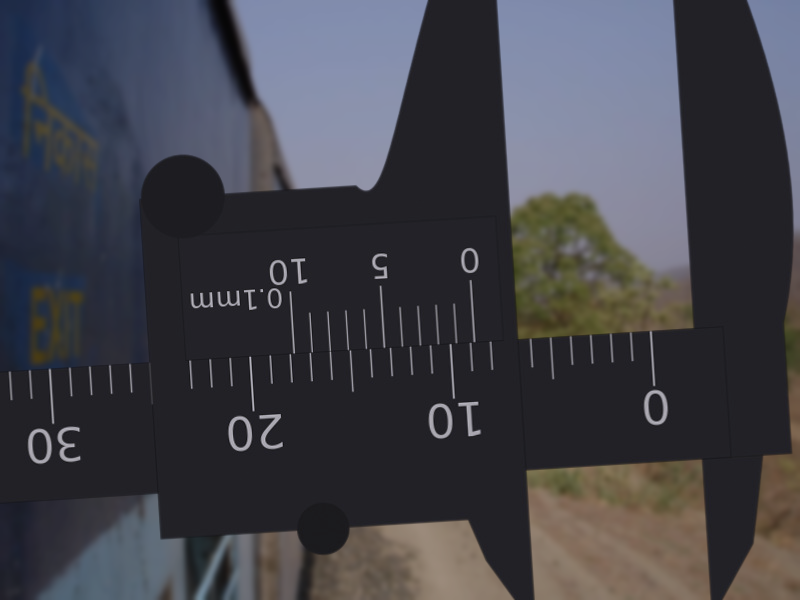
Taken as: 8.8,mm
